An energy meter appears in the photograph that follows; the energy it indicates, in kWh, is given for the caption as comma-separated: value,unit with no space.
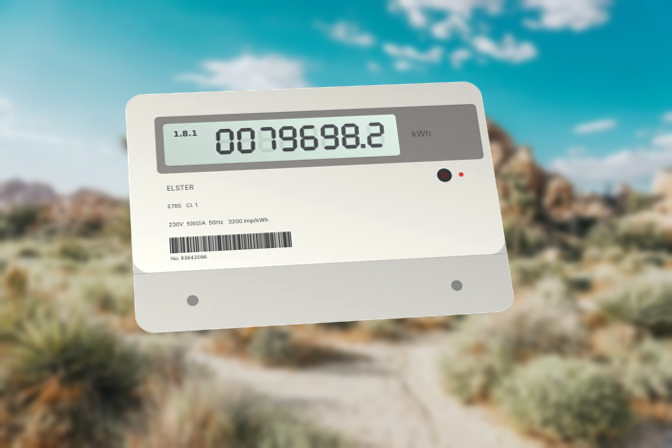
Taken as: 79698.2,kWh
